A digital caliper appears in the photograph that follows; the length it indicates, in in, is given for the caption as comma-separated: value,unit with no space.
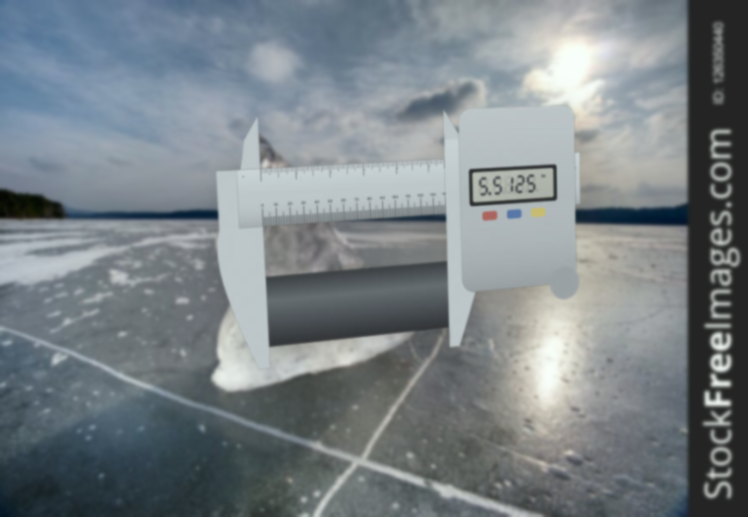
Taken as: 5.5125,in
